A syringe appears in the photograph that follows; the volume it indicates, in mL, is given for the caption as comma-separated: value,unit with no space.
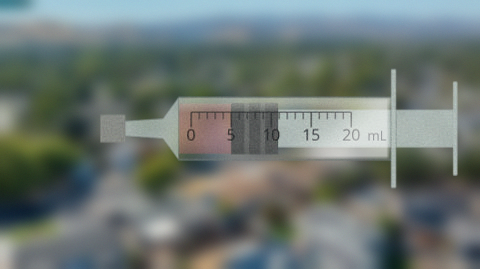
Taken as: 5,mL
